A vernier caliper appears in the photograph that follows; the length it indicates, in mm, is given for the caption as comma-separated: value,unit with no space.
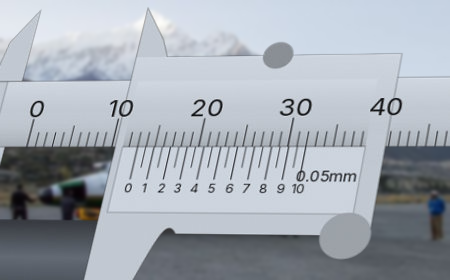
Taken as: 13.0,mm
